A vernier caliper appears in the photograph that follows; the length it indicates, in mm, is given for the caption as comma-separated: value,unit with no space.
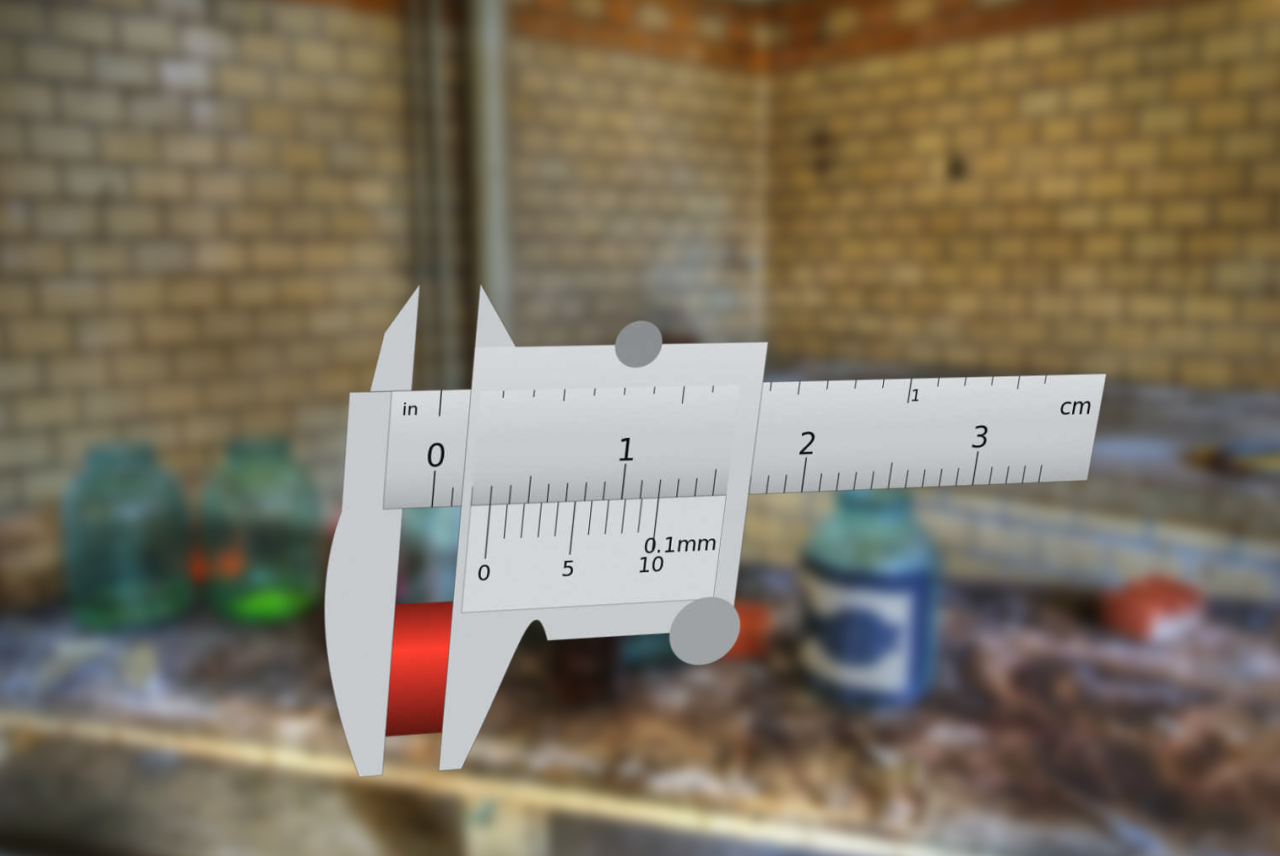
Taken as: 3.0,mm
